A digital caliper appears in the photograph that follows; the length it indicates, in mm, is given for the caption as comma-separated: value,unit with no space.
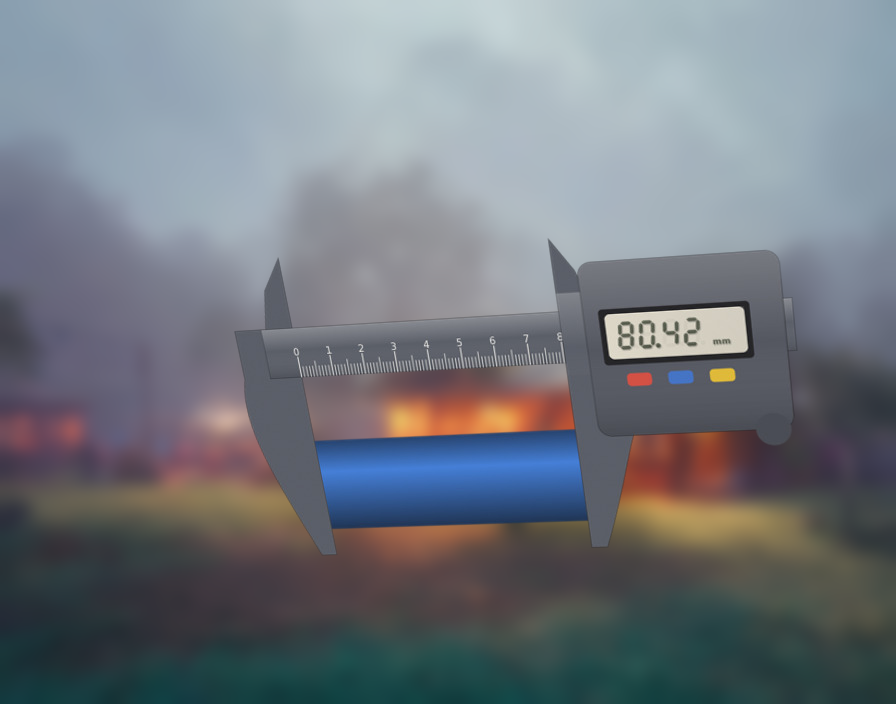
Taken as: 80.42,mm
